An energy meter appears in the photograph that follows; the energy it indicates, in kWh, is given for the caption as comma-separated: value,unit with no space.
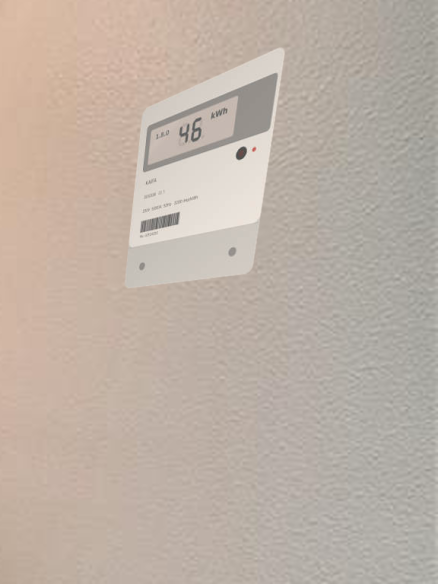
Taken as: 46,kWh
